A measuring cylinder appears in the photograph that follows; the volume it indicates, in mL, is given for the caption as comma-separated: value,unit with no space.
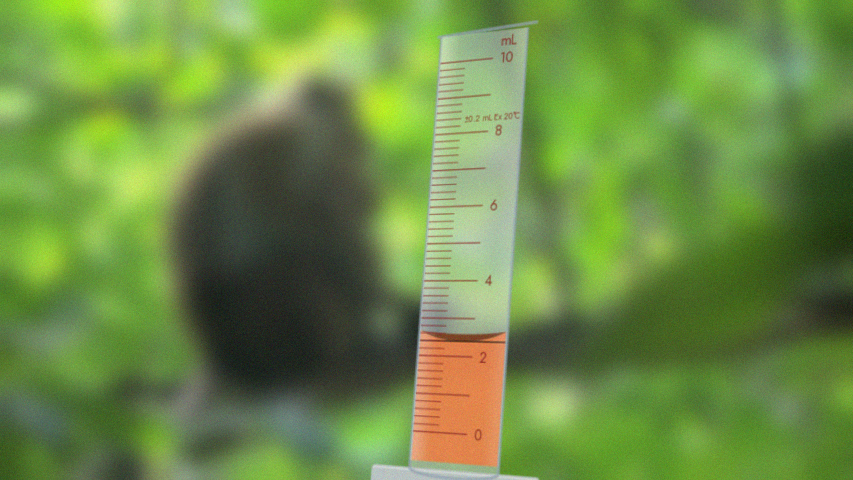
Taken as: 2.4,mL
